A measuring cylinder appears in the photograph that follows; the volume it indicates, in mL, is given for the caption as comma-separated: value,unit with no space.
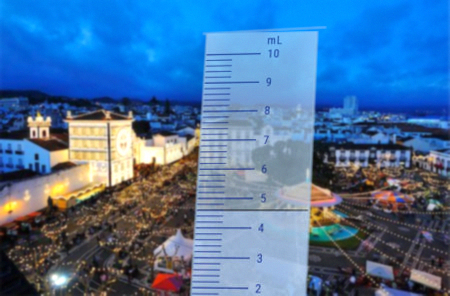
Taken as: 4.6,mL
